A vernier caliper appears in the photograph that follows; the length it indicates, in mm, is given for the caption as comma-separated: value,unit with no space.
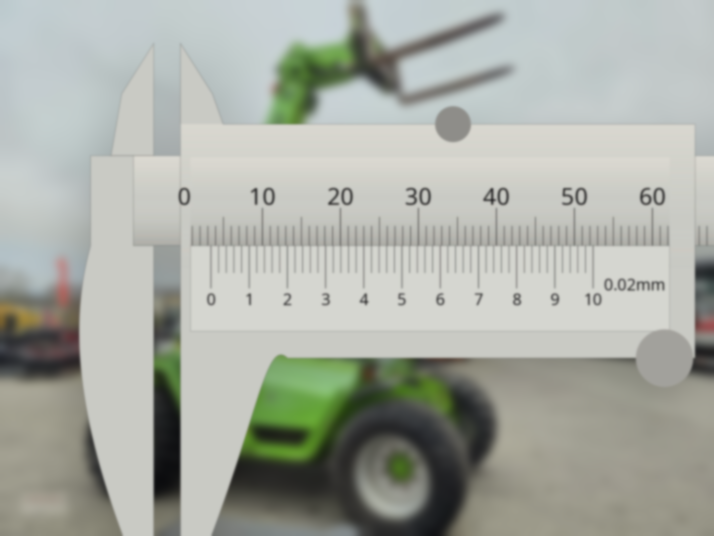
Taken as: 3.4,mm
